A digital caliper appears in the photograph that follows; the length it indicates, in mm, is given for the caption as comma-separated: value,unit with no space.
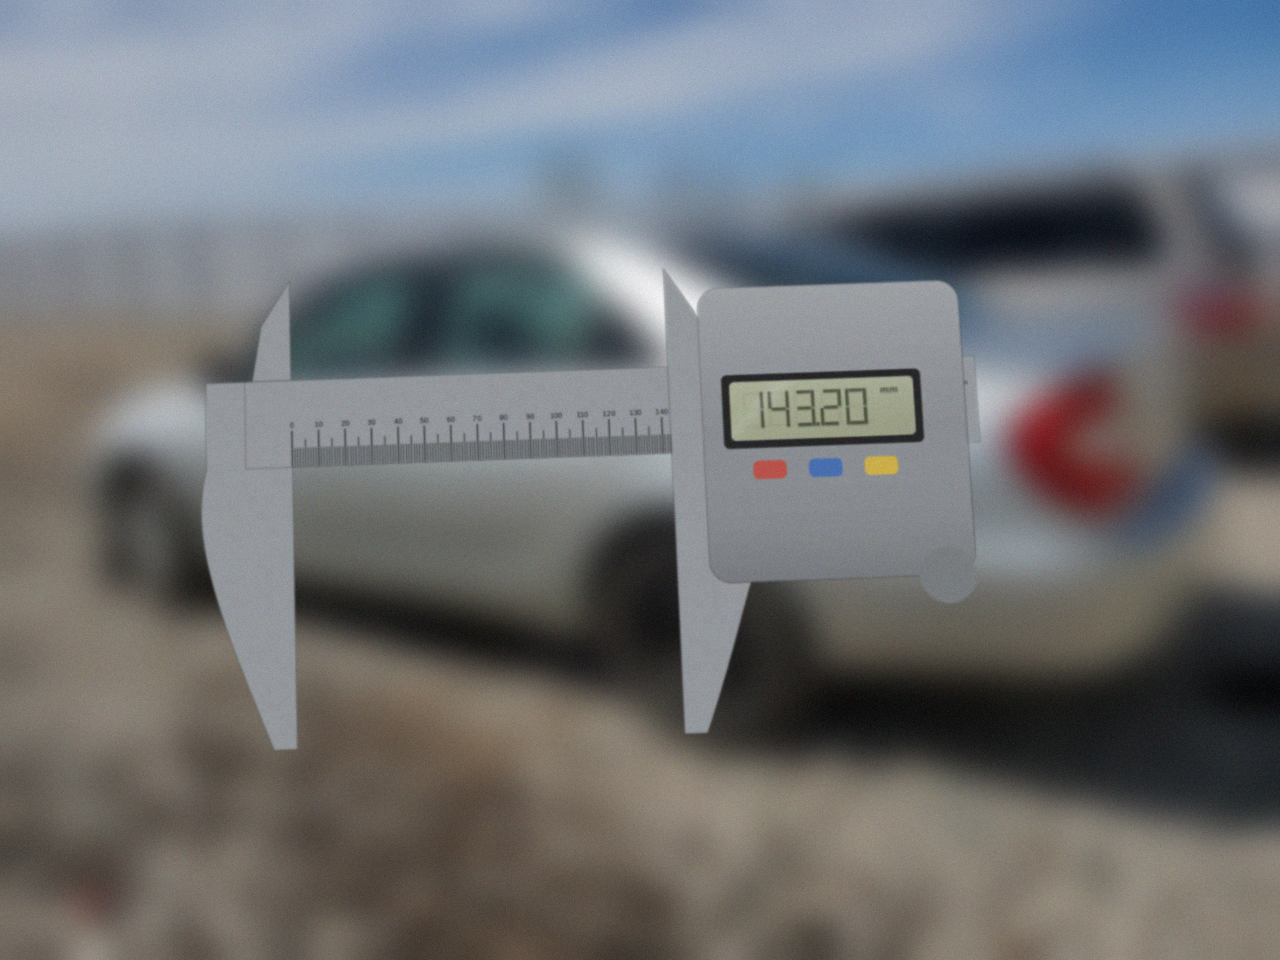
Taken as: 143.20,mm
